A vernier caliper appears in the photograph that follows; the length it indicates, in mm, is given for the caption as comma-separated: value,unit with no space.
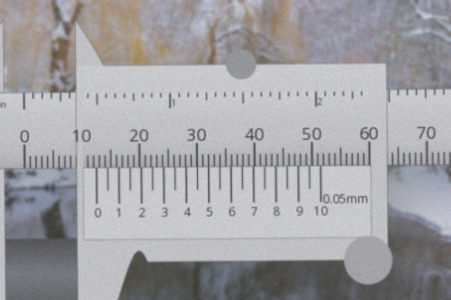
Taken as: 12.5,mm
